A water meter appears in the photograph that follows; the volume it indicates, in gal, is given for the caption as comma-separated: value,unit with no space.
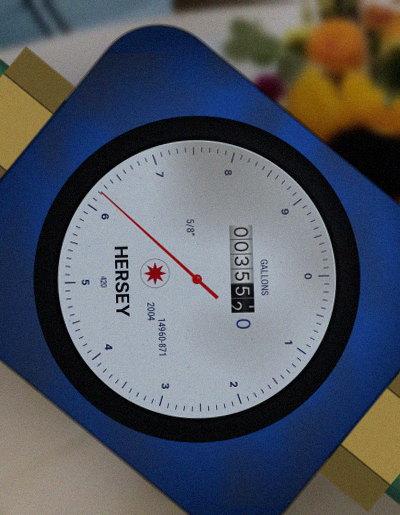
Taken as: 35516.2,gal
